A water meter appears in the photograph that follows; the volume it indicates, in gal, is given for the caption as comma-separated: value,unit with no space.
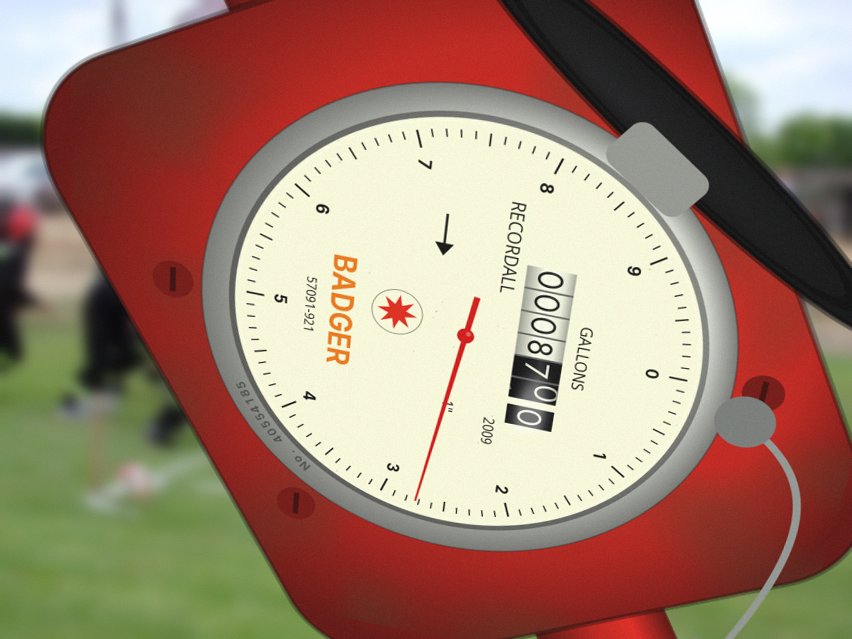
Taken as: 8702.7,gal
